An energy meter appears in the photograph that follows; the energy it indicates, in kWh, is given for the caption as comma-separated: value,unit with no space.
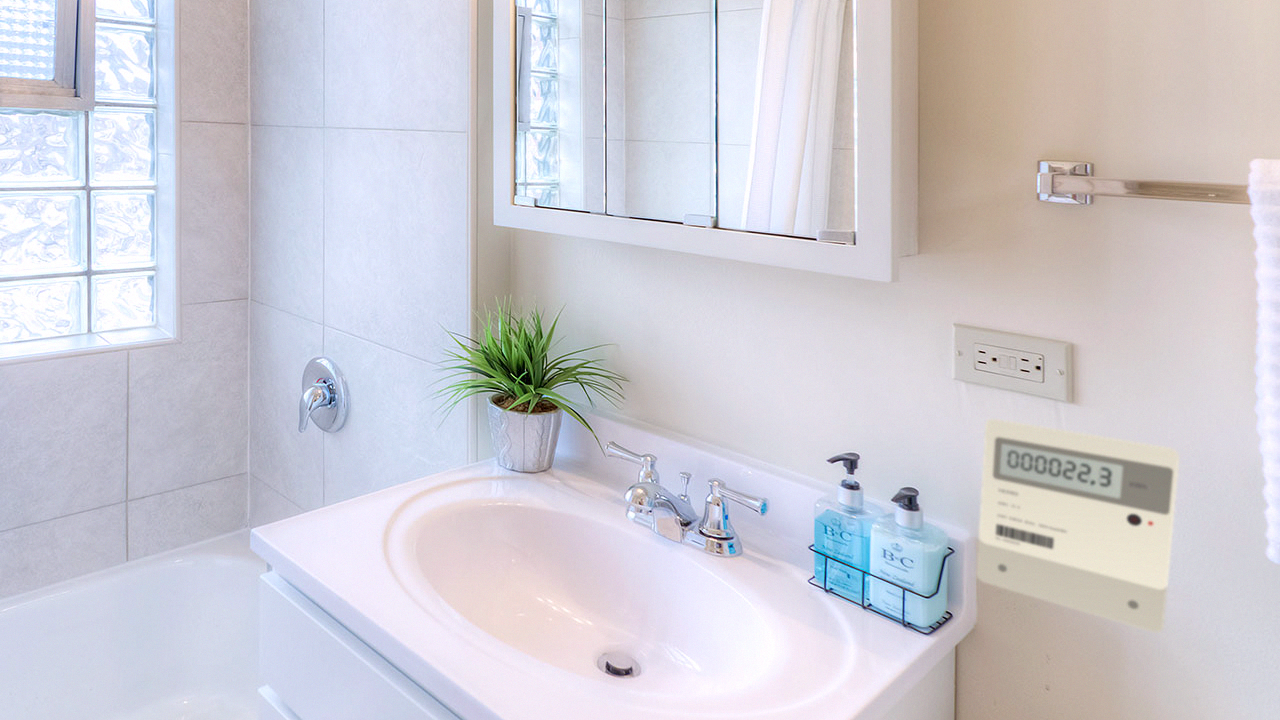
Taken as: 22.3,kWh
